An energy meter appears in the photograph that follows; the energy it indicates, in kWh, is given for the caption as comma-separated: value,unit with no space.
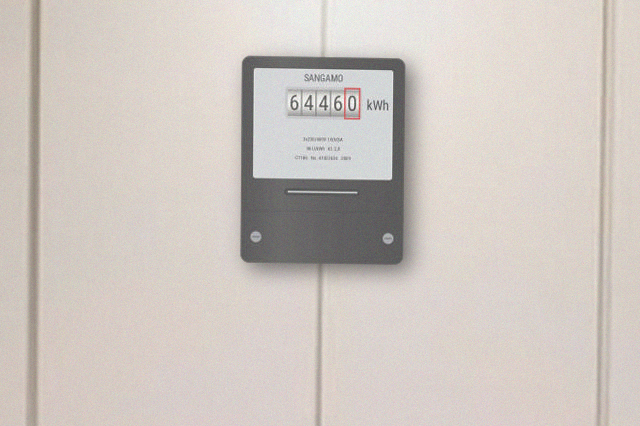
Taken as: 6446.0,kWh
